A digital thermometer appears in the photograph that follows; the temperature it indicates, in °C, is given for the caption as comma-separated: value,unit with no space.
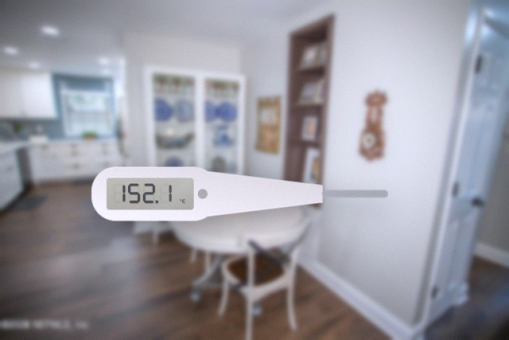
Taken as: 152.1,°C
